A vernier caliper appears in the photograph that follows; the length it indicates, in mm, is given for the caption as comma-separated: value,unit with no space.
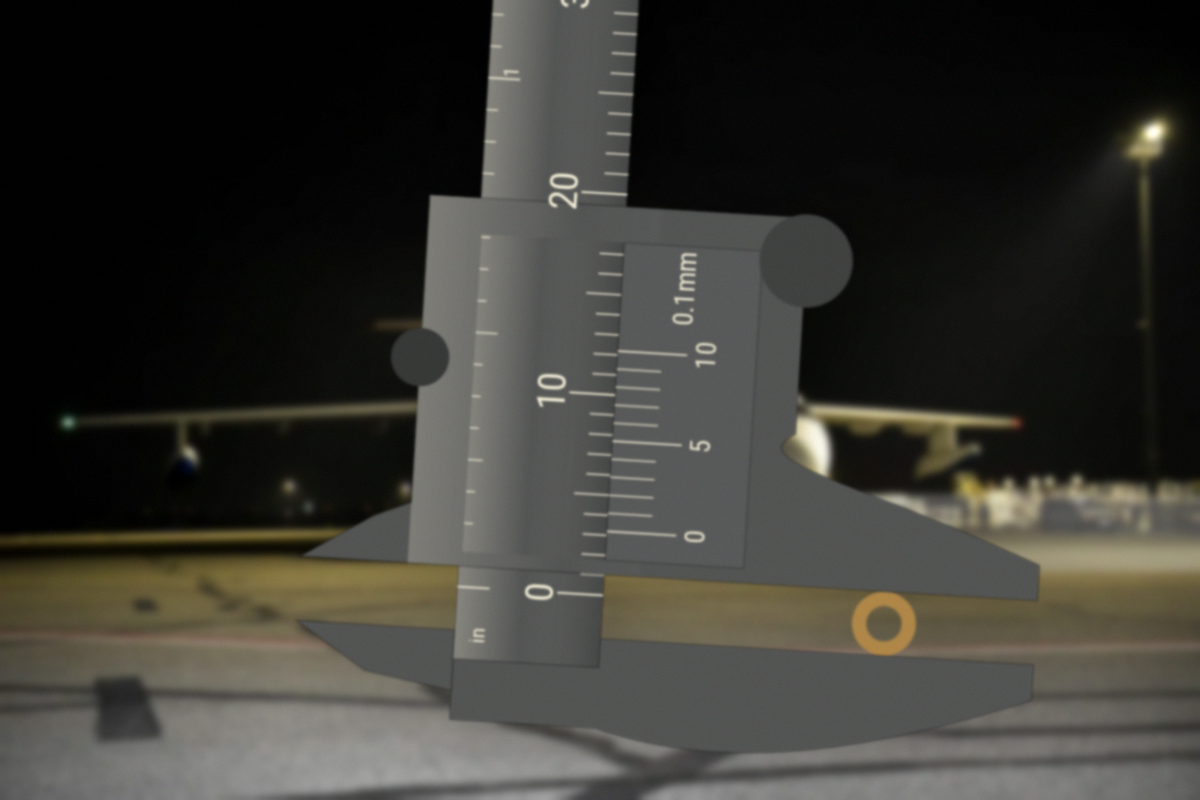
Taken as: 3.2,mm
